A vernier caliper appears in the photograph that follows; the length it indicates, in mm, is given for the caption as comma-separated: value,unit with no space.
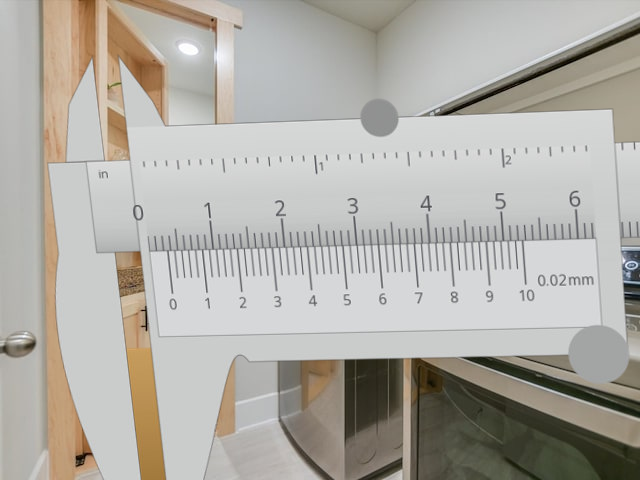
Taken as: 3.6,mm
